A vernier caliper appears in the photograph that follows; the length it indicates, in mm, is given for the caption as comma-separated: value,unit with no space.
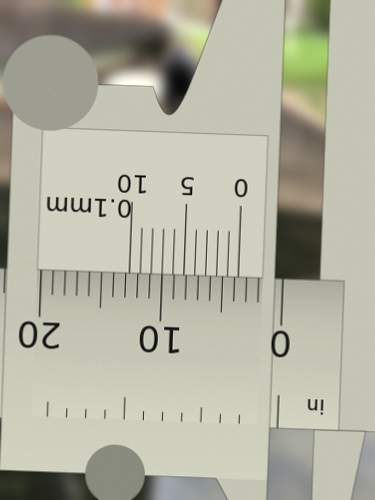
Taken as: 3.7,mm
